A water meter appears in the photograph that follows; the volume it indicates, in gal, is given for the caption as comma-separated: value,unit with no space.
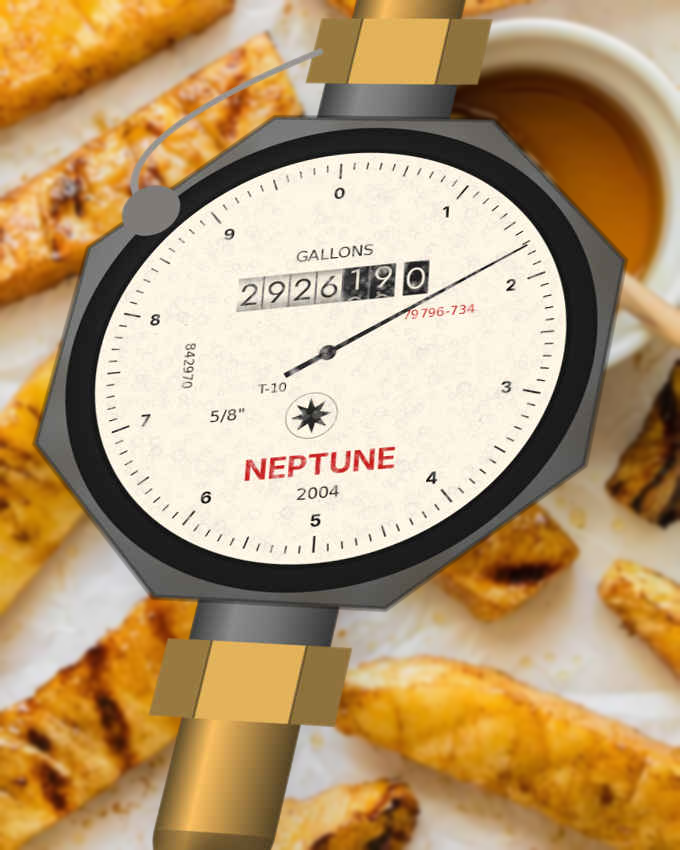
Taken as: 2926191.7,gal
